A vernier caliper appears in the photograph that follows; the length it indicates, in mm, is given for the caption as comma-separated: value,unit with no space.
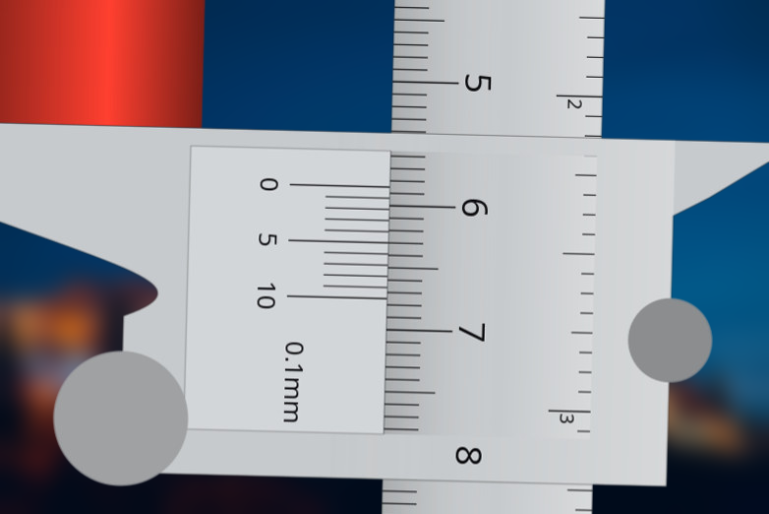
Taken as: 58.5,mm
